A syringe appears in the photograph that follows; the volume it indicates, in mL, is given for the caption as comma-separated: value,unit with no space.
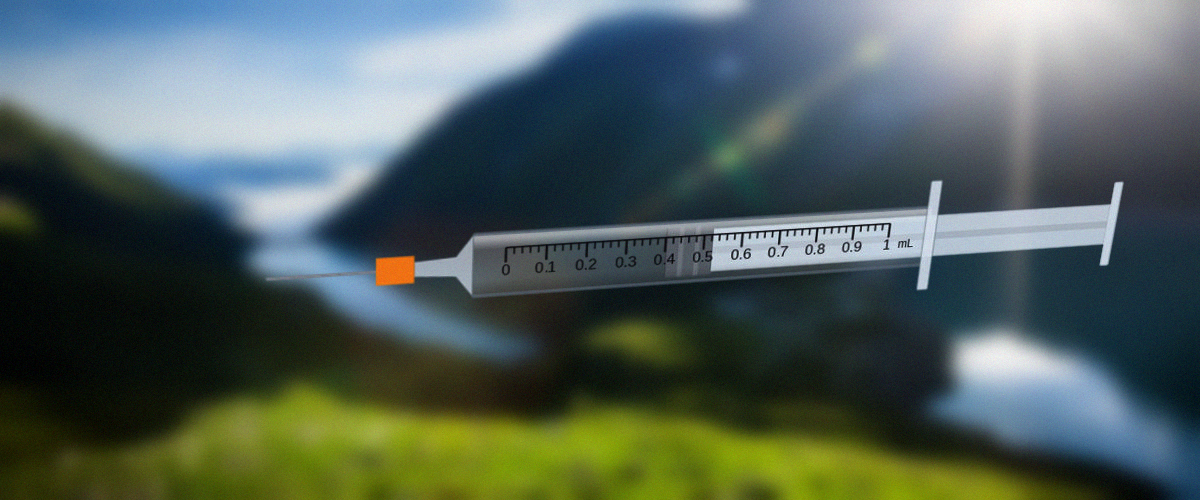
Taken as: 0.4,mL
